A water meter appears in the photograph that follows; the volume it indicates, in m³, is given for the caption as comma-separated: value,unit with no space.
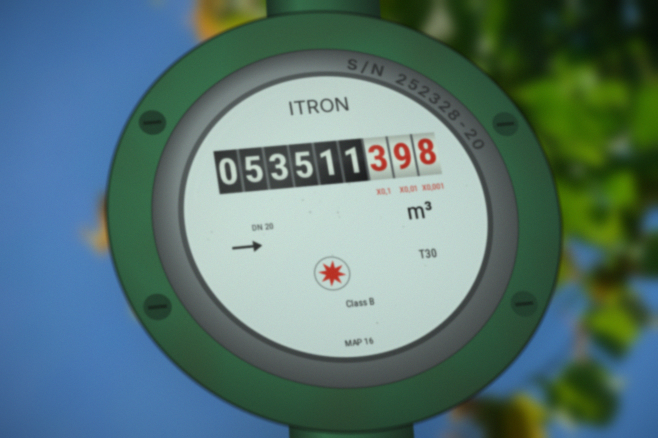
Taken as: 53511.398,m³
